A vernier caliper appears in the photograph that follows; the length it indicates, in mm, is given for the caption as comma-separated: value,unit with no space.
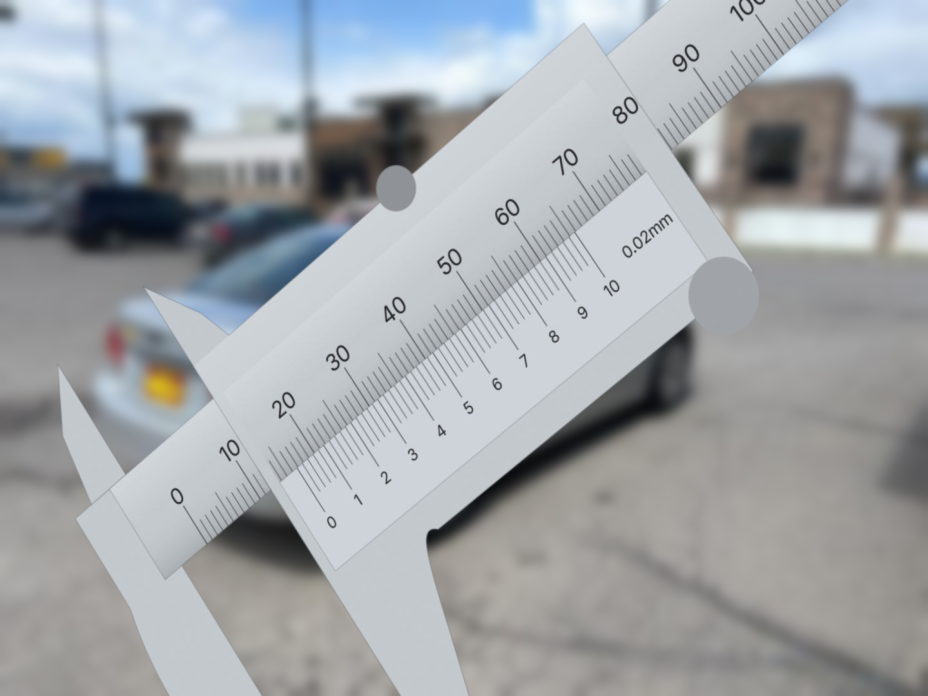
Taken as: 16.8,mm
